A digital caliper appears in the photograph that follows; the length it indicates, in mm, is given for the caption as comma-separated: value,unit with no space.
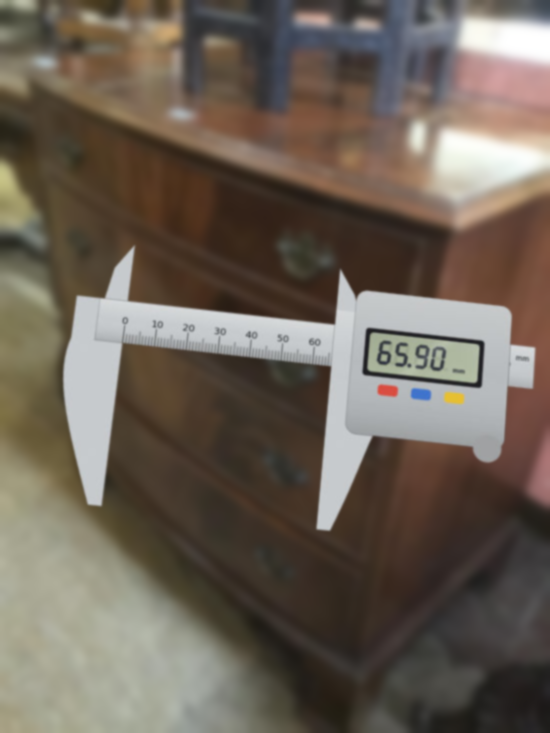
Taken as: 65.90,mm
